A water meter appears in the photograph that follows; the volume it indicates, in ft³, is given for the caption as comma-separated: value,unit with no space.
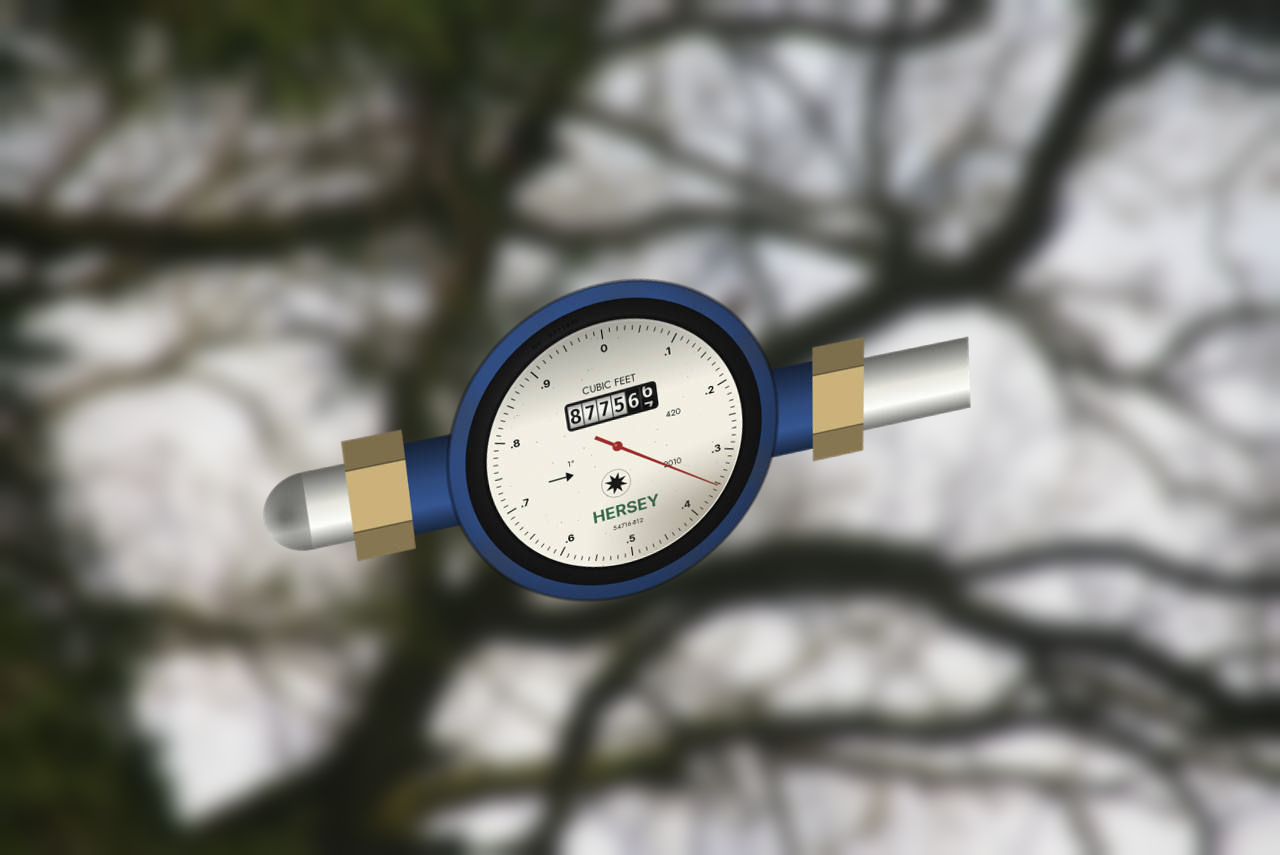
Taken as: 877566.35,ft³
